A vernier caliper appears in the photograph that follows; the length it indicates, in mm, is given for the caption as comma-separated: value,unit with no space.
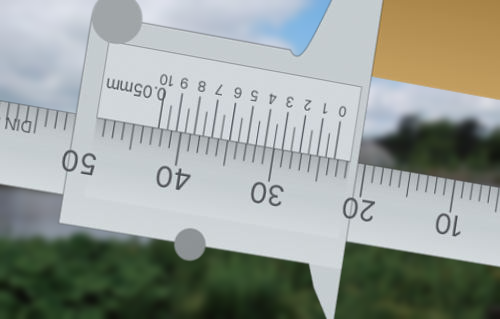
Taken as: 23.4,mm
